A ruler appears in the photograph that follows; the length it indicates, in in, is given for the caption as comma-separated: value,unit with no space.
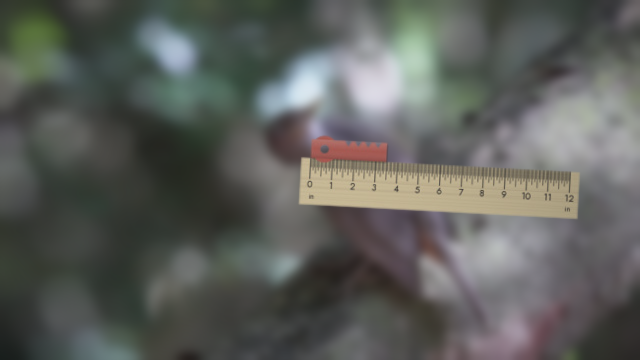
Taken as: 3.5,in
